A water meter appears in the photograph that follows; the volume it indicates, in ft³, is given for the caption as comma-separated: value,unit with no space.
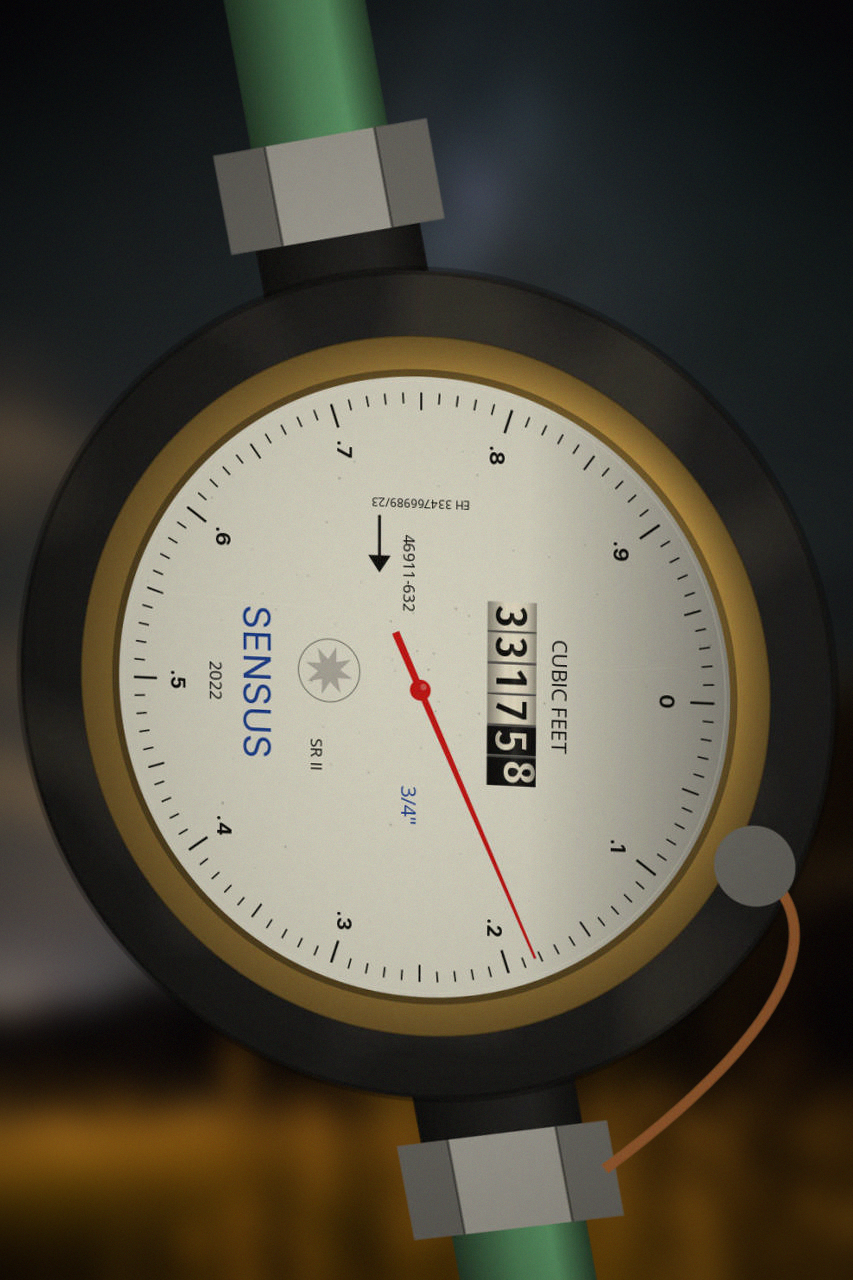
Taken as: 331758.18,ft³
